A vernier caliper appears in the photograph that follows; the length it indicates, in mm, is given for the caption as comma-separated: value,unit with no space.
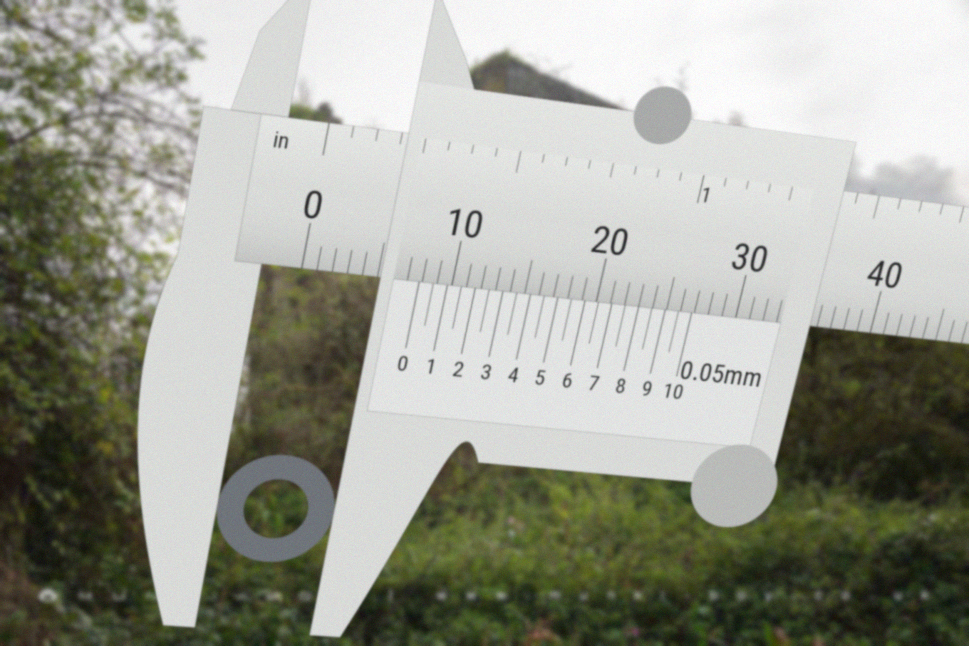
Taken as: 7.8,mm
